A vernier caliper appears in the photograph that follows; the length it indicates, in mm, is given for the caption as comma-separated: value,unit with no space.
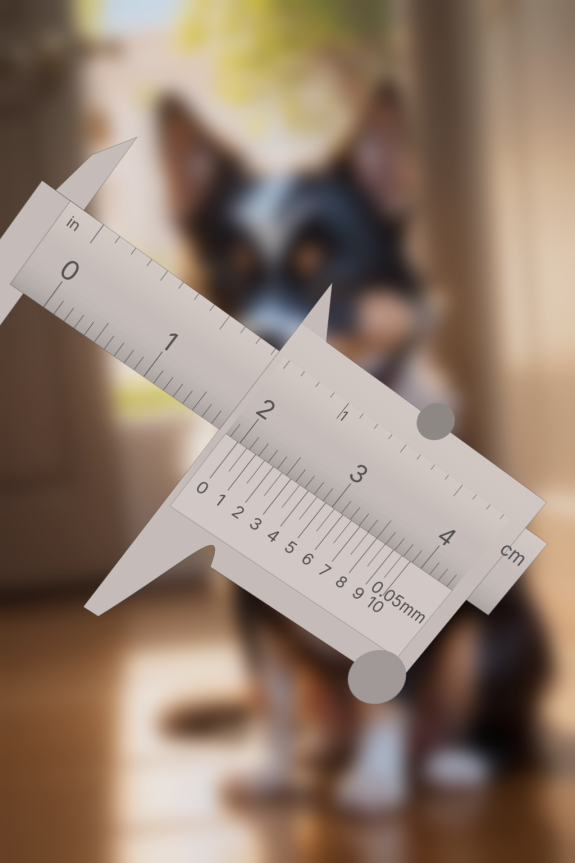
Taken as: 19.8,mm
